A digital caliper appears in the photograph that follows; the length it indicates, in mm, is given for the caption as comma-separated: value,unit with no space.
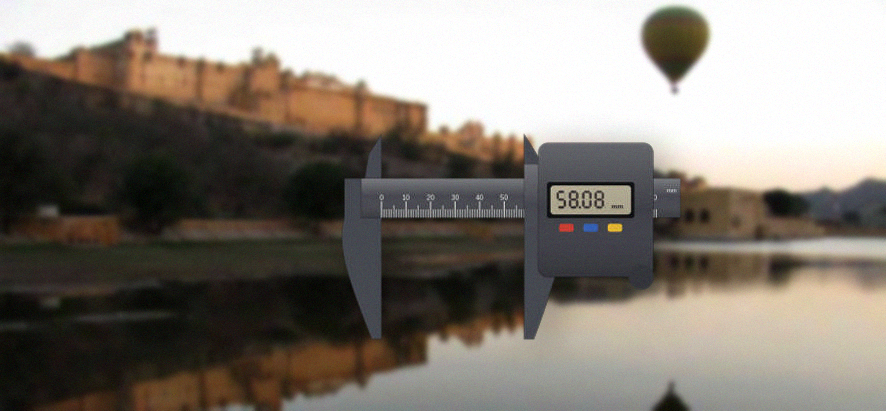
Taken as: 58.08,mm
